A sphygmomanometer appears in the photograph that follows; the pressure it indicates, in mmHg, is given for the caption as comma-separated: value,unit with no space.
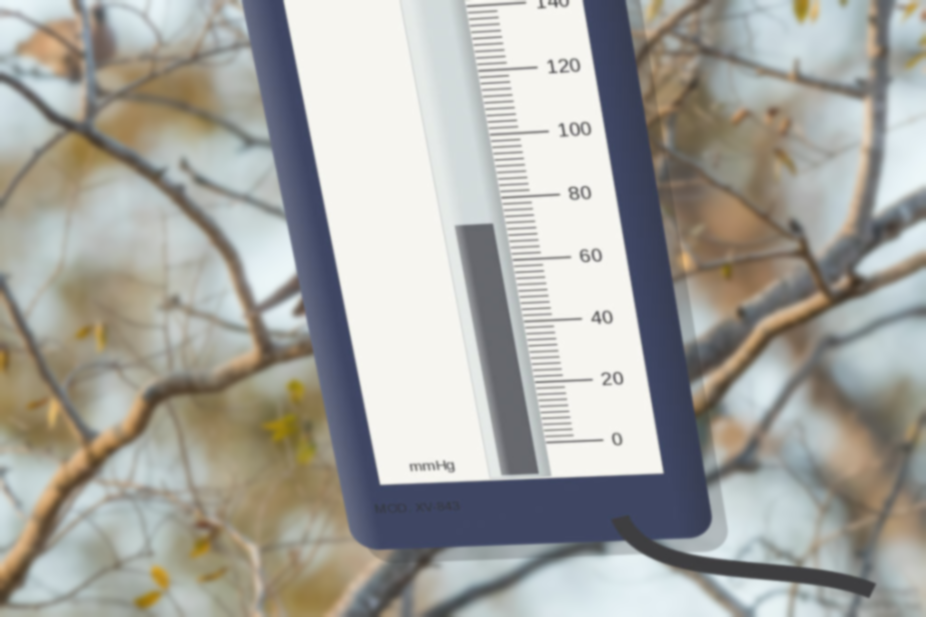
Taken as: 72,mmHg
